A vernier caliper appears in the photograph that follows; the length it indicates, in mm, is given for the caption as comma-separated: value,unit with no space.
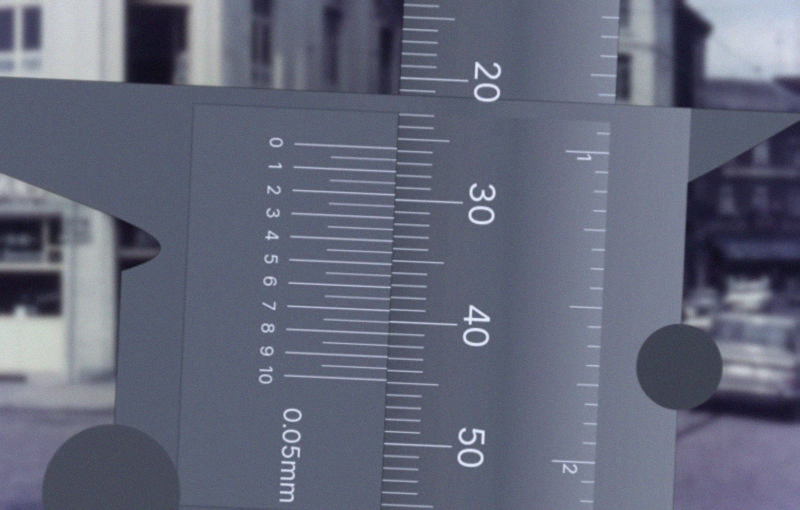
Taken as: 25.8,mm
